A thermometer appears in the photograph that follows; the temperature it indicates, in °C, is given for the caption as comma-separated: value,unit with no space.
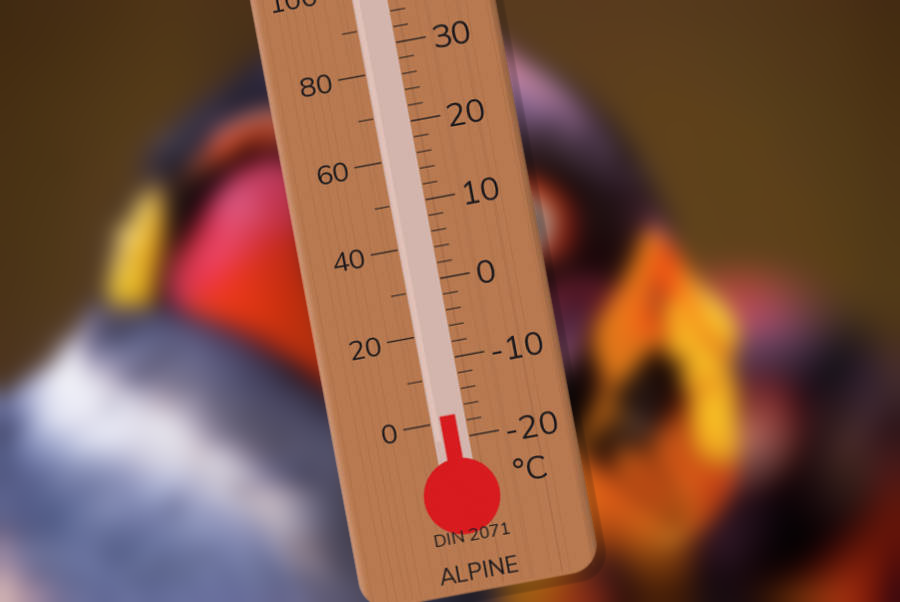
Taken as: -17,°C
